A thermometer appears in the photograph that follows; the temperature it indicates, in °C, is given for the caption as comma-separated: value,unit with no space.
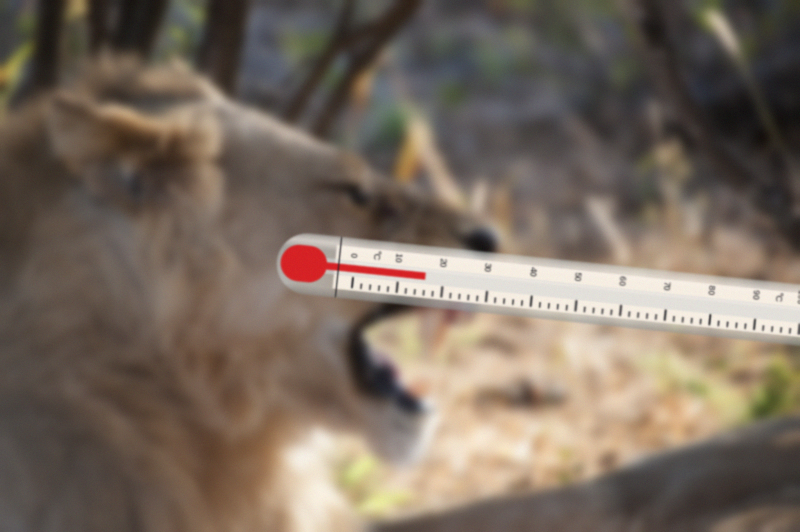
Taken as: 16,°C
